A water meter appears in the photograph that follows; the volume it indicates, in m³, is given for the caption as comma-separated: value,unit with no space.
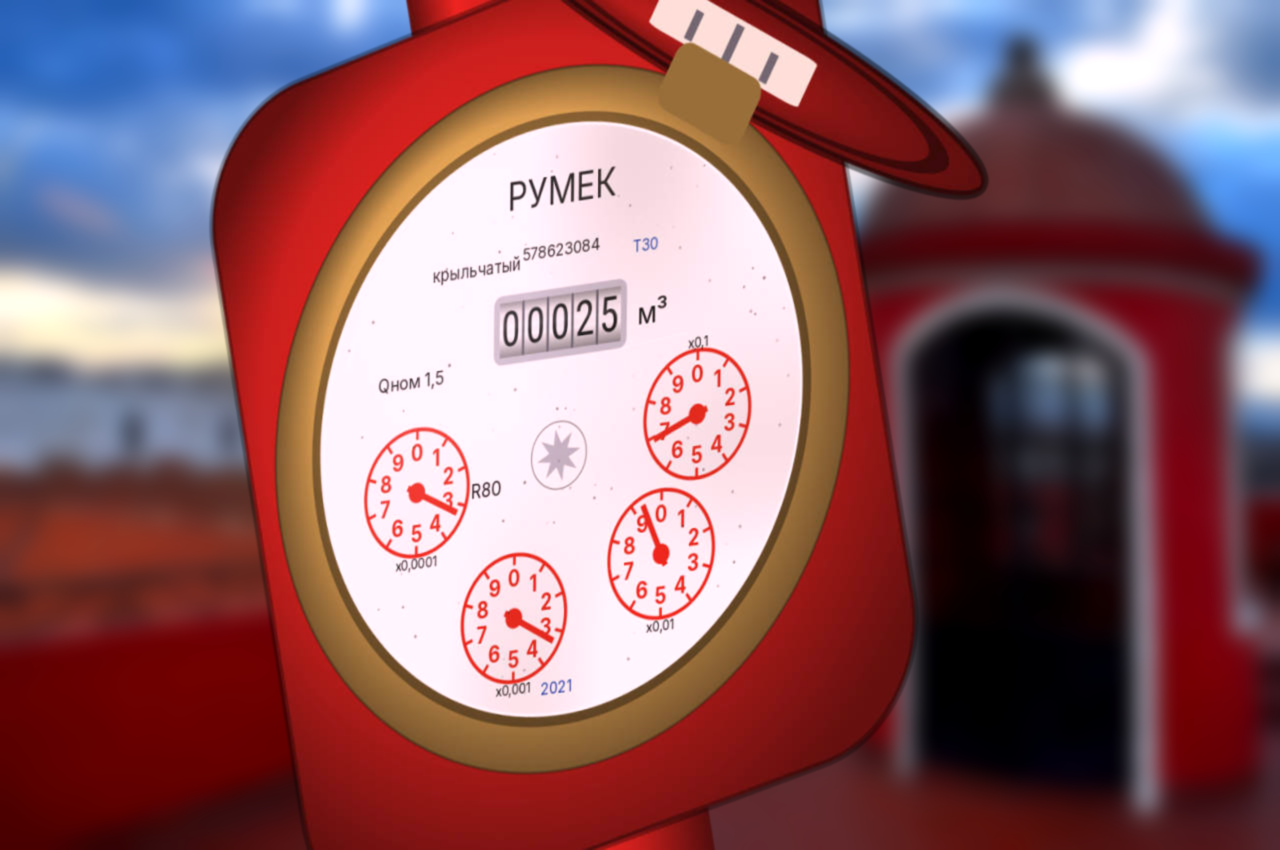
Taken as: 25.6933,m³
